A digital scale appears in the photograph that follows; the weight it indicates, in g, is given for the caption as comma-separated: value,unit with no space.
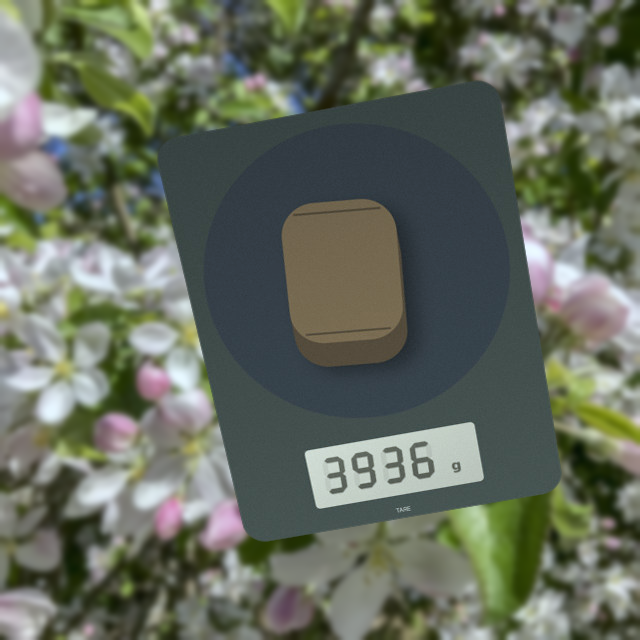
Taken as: 3936,g
